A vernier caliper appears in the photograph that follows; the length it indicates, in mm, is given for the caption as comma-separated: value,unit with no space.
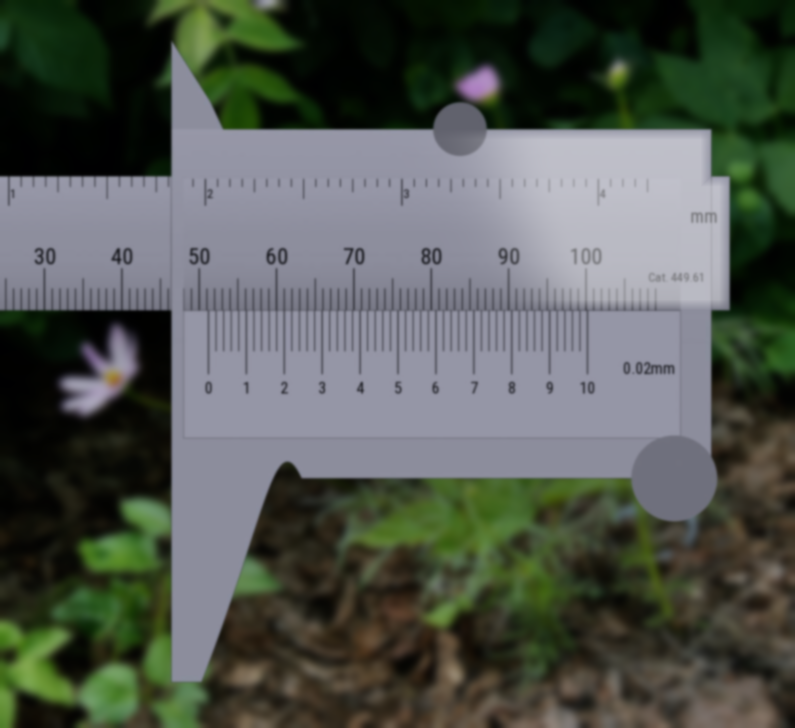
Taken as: 51.2,mm
